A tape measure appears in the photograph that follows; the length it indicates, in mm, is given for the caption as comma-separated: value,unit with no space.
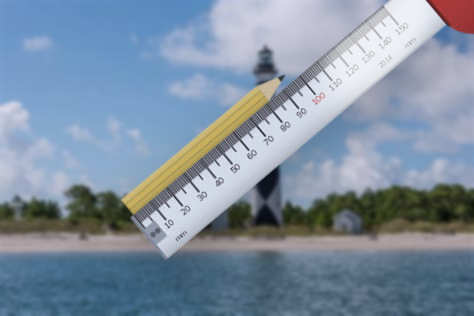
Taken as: 95,mm
